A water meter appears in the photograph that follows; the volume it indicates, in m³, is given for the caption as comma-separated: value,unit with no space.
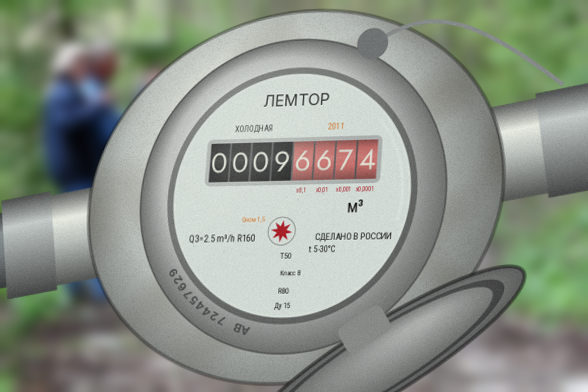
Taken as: 9.6674,m³
